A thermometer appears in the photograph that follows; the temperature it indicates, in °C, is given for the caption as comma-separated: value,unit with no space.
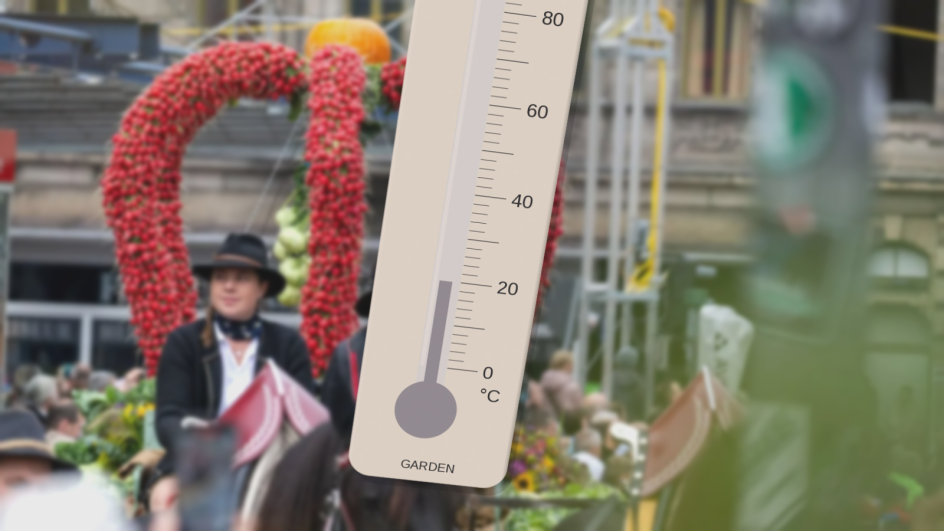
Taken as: 20,°C
